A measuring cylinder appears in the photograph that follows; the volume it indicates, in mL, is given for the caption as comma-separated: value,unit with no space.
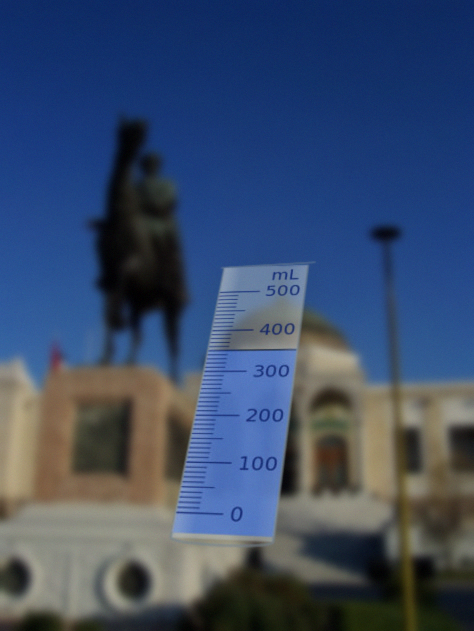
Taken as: 350,mL
